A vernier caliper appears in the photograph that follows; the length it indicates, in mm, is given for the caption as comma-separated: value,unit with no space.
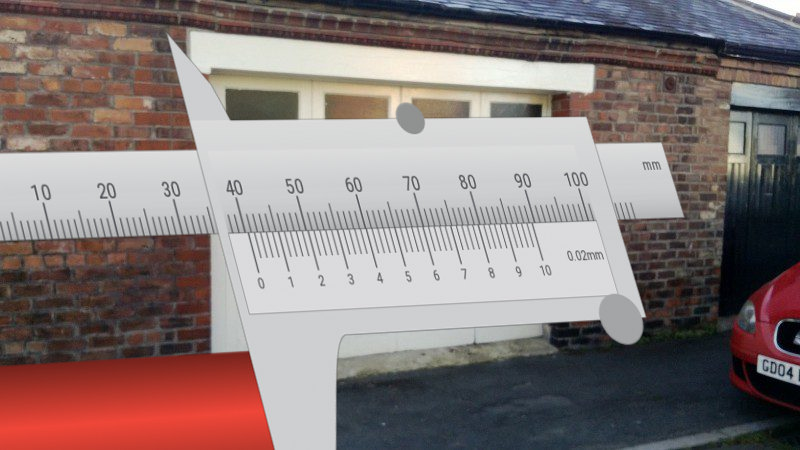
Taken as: 40.5,mm
